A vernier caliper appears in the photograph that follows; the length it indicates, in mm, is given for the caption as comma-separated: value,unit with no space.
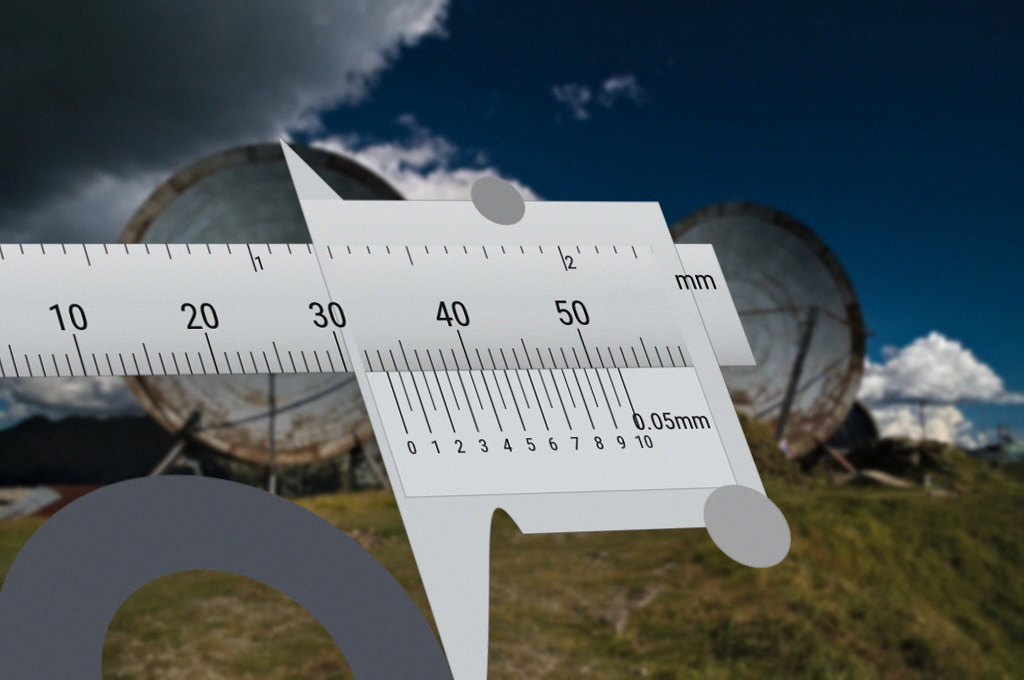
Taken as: 33.2,mm
